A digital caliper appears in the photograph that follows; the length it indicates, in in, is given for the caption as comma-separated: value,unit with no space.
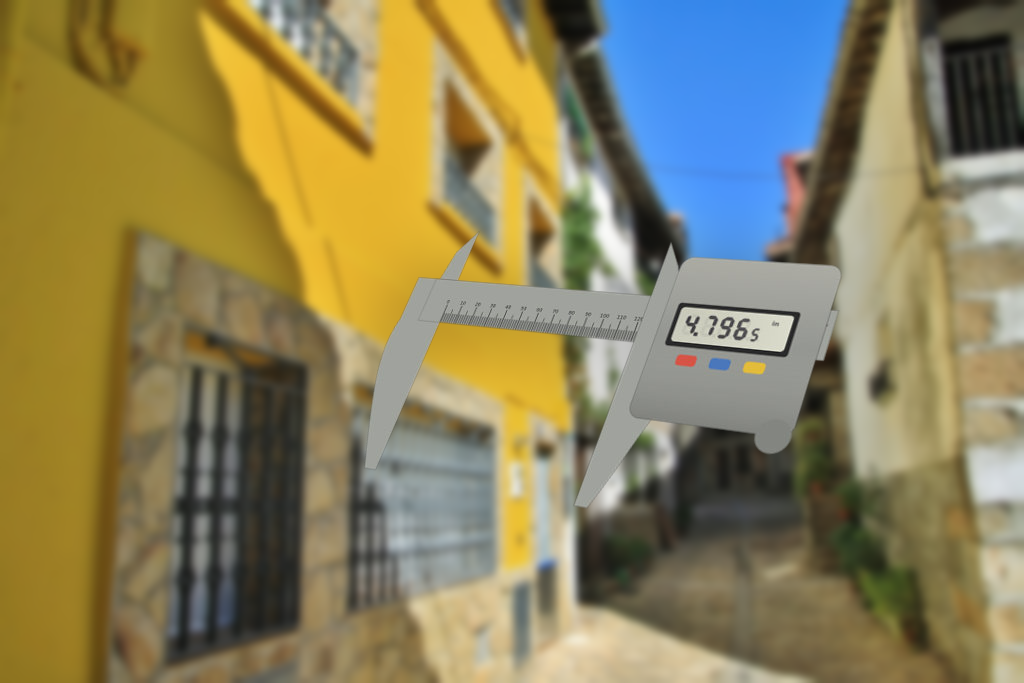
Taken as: 4.7965,in
